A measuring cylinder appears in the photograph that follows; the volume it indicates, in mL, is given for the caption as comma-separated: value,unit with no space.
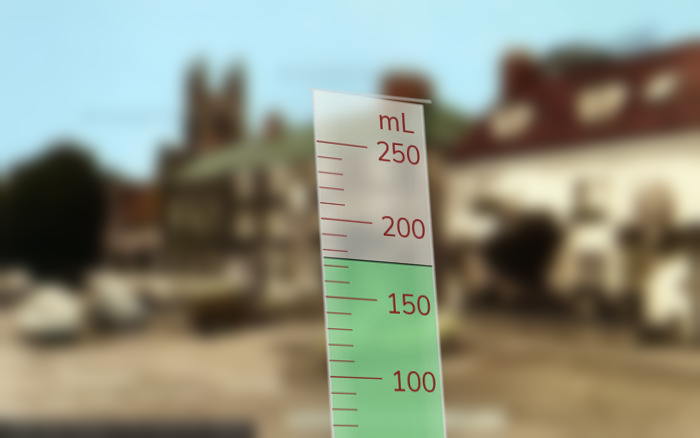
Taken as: 175,mL
